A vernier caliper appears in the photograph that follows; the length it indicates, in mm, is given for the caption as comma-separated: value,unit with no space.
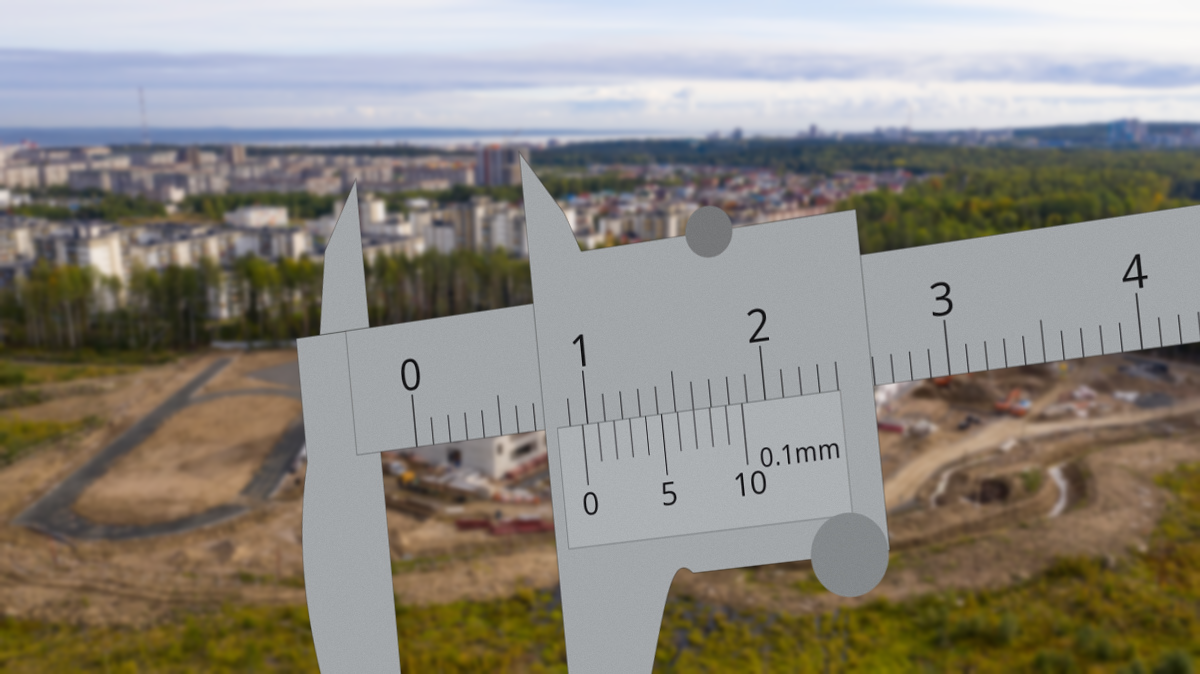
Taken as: 9.7,mm
